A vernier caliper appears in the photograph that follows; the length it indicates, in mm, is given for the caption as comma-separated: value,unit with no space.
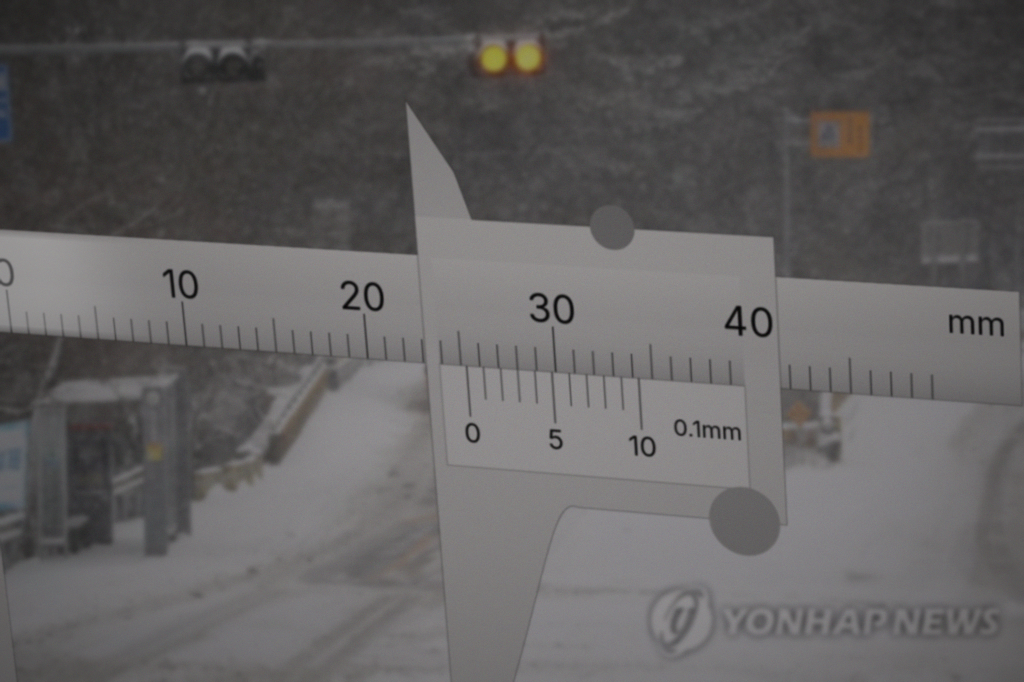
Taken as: 25.3,mm
